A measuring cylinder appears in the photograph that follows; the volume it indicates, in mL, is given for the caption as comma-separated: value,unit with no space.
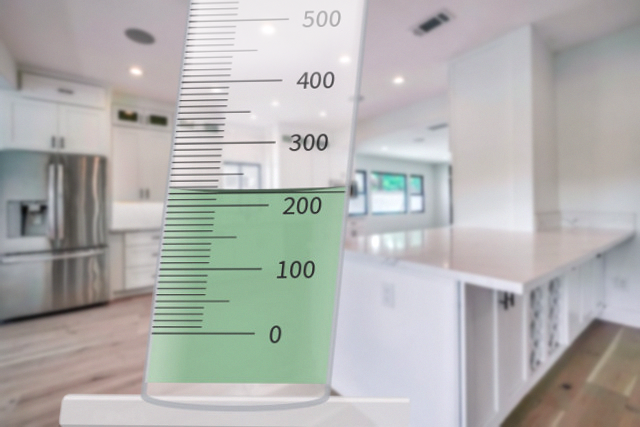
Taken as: 220,mL
